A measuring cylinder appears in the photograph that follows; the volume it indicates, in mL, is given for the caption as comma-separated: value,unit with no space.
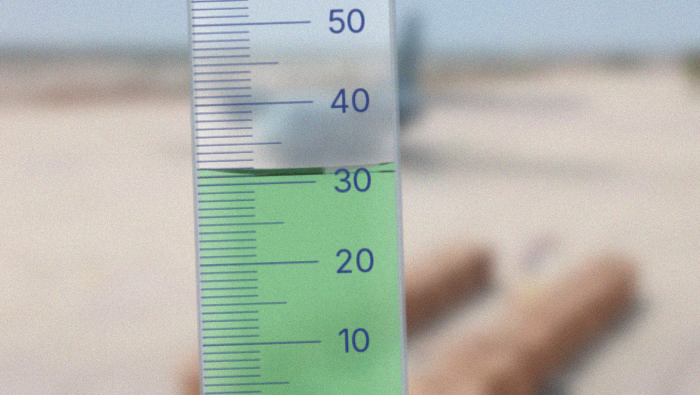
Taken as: 31,mL
